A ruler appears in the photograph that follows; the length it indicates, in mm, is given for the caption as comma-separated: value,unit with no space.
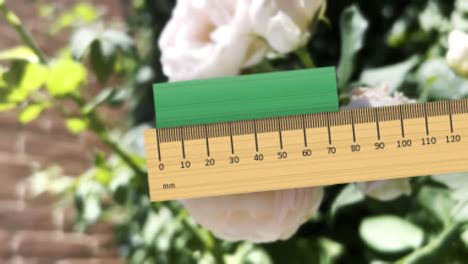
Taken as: 75,mm
